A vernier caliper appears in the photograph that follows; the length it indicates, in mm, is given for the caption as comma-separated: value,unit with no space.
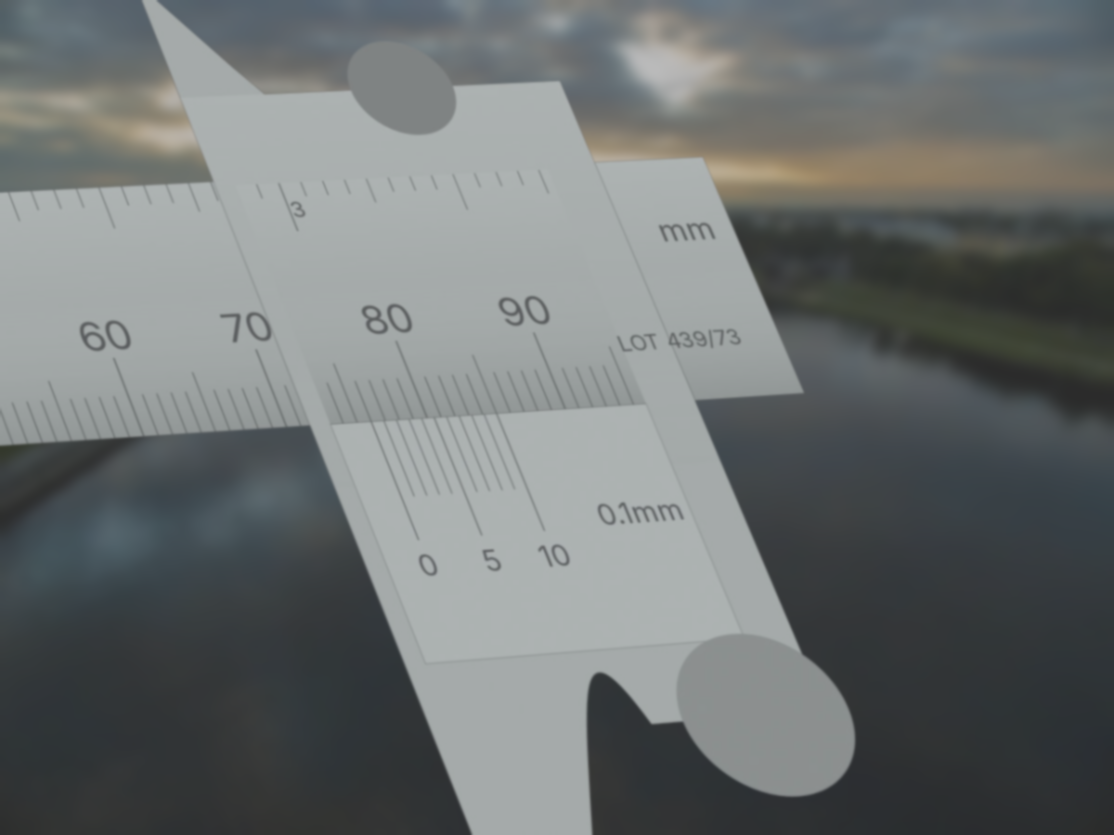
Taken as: 76.0,mm
